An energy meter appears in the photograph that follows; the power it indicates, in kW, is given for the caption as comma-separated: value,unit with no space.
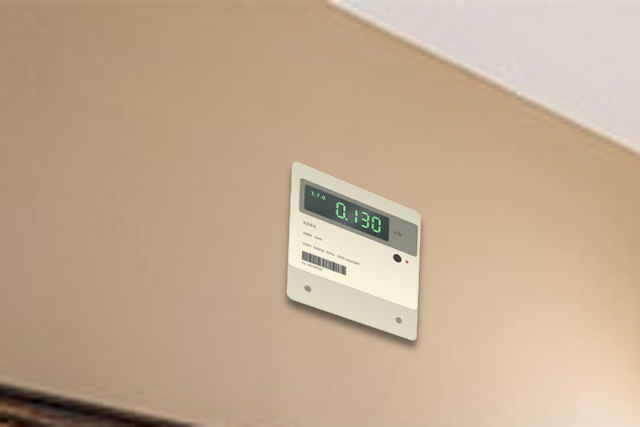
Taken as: 0.130,kW
